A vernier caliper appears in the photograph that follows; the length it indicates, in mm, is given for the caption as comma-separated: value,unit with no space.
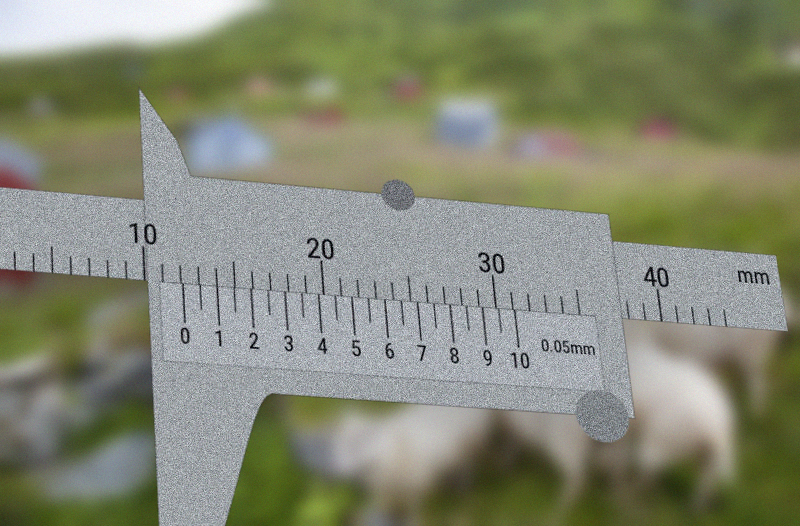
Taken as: 12.1,mm
